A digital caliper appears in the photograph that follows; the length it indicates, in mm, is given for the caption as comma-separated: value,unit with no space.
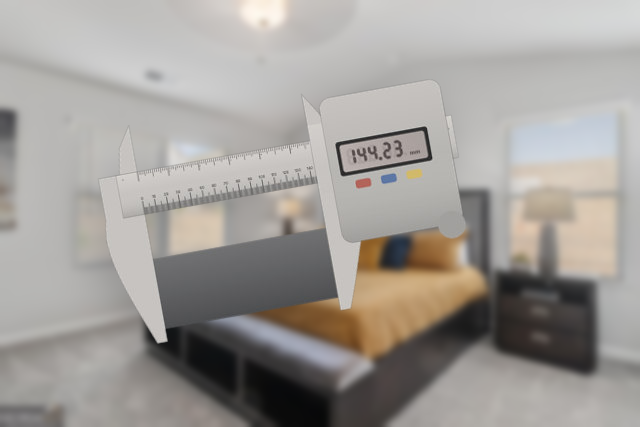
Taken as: 144.23,mm
